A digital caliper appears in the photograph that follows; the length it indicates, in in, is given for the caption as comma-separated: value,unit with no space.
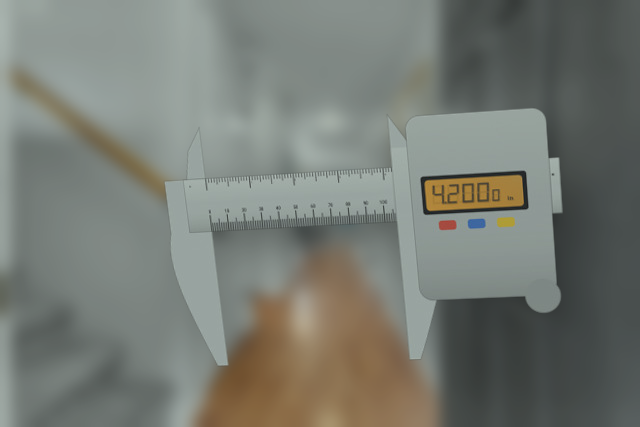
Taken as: 4.2000,in
